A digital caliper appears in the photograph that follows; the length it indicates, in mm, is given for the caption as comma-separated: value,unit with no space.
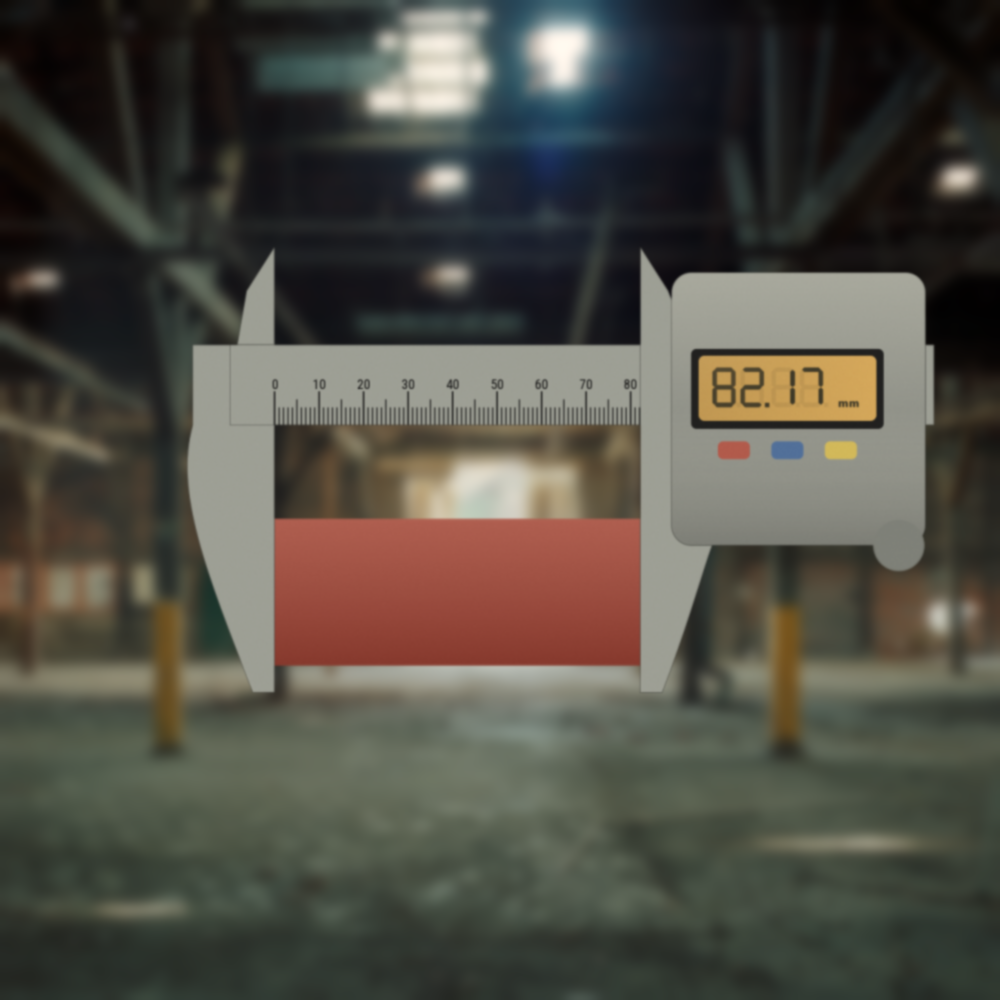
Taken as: 82.17,mm
